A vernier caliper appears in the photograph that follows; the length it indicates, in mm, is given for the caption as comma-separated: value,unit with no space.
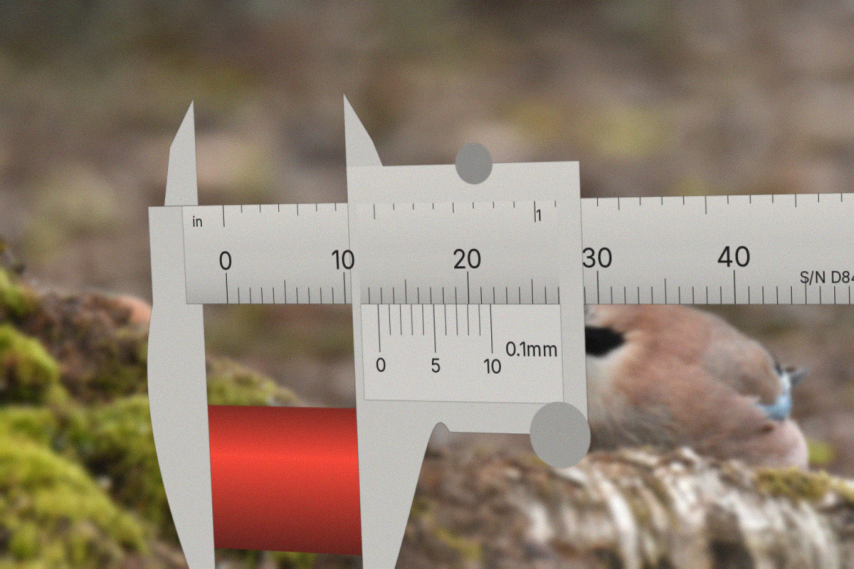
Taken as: 12.7,mm
